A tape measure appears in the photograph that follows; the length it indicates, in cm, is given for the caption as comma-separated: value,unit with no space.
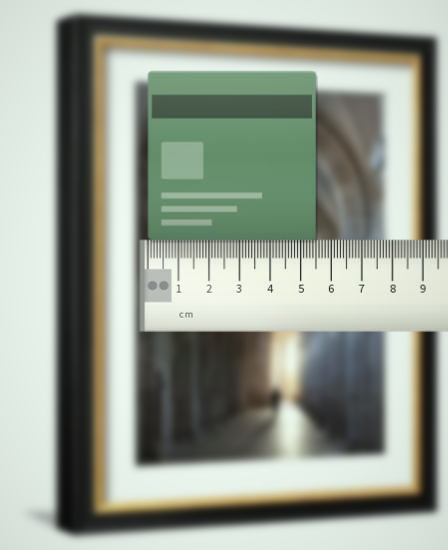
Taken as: 5.5,cm
